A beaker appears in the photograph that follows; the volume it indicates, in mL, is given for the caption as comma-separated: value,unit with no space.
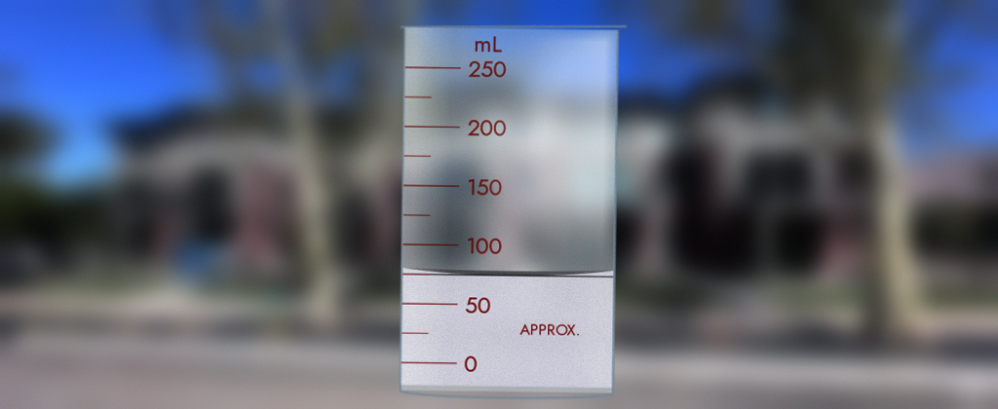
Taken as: 75,mL
